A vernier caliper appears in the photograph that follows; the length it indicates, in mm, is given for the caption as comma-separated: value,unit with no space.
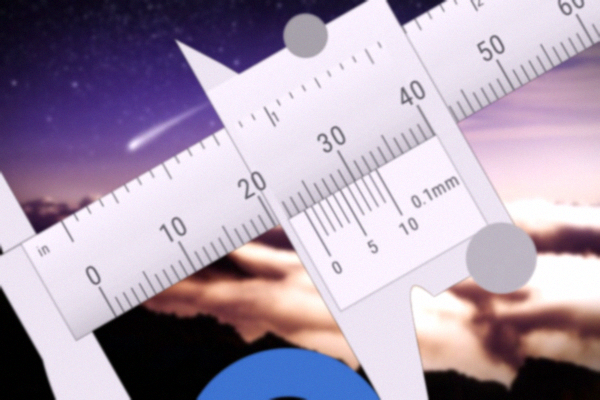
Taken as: 23.6,mm
